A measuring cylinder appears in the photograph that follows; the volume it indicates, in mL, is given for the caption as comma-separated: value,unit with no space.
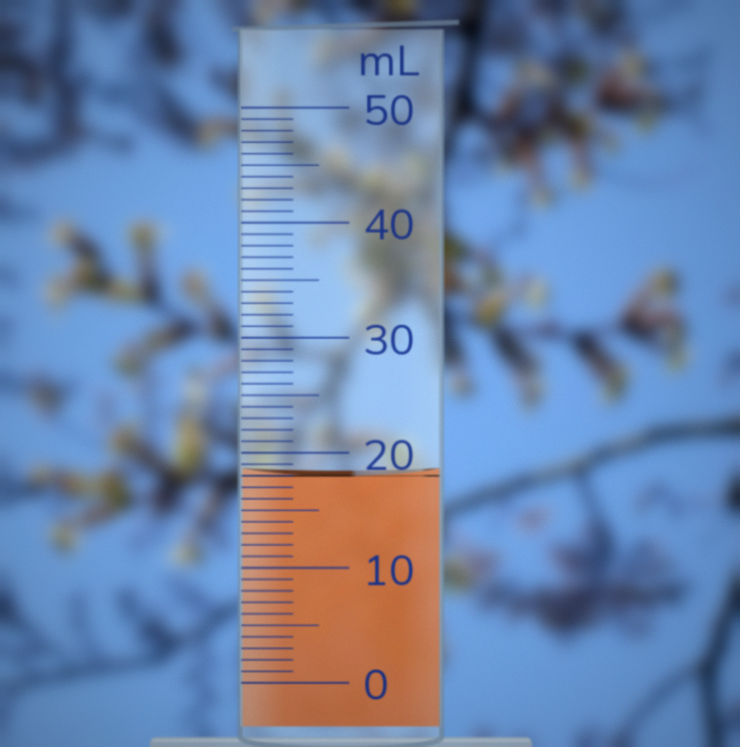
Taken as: 18,mL
